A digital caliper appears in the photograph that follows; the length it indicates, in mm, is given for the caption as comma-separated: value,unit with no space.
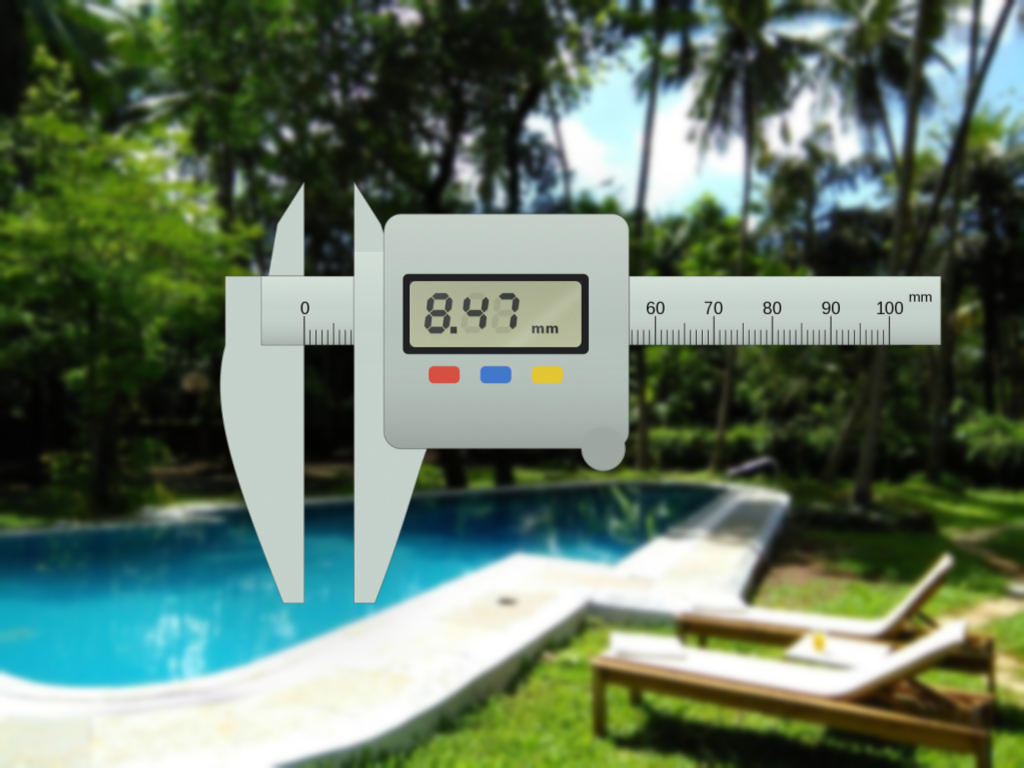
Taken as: 8.47,mm
